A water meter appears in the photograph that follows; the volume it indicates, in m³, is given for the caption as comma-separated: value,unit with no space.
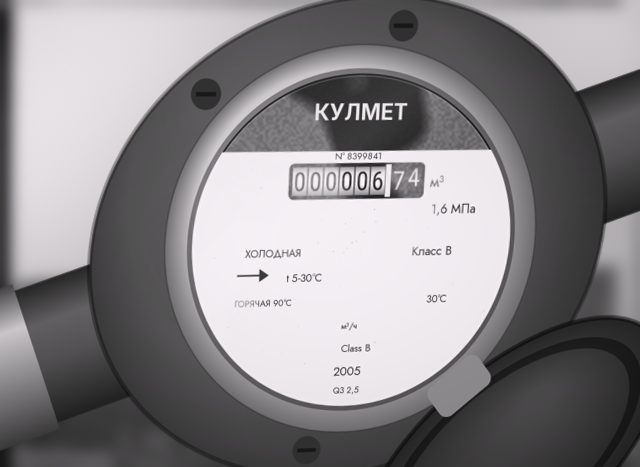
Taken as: 6.74,m³
